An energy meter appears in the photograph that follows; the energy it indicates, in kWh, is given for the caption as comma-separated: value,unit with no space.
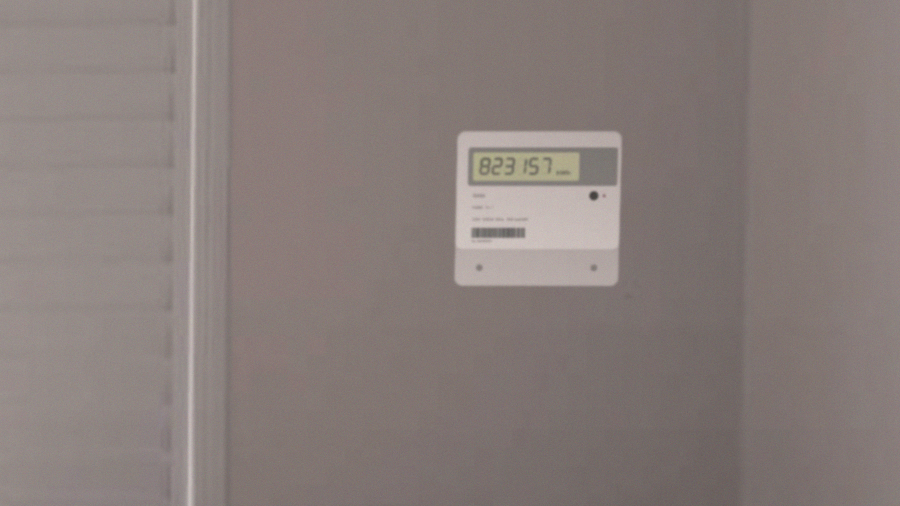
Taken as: 823157,kWh
